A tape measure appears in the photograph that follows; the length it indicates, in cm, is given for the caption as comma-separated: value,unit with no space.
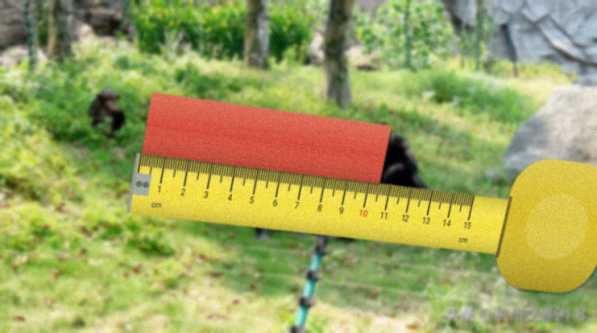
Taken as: 10.5,cm
